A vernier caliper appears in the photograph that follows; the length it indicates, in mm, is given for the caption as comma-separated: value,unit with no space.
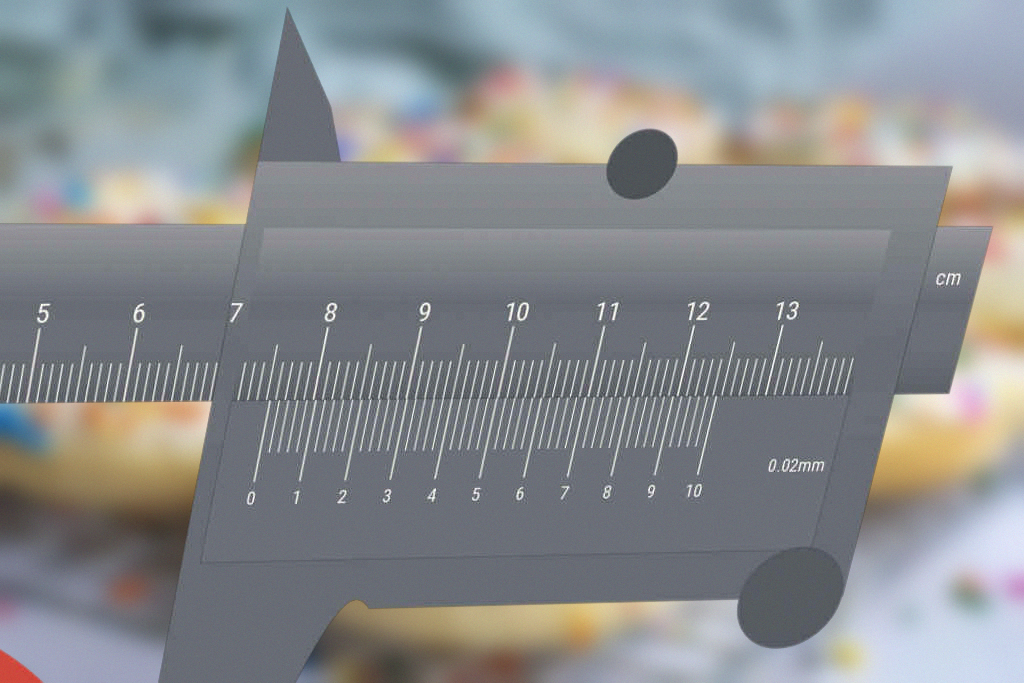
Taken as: 75.4,mm
